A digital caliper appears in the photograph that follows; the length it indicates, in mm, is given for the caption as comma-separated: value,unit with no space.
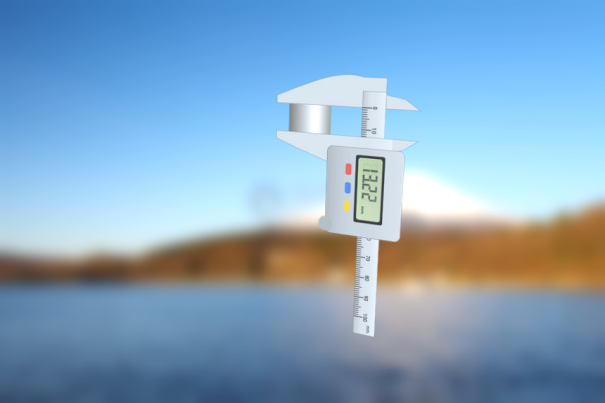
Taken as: 13.22,mm
